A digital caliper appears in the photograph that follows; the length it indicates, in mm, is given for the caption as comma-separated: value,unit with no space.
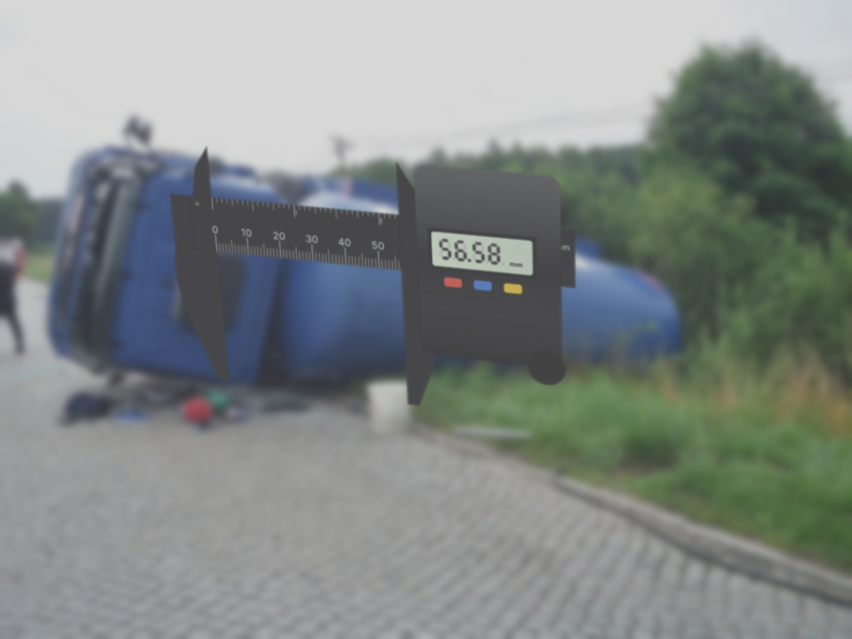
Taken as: 56.58,mm
